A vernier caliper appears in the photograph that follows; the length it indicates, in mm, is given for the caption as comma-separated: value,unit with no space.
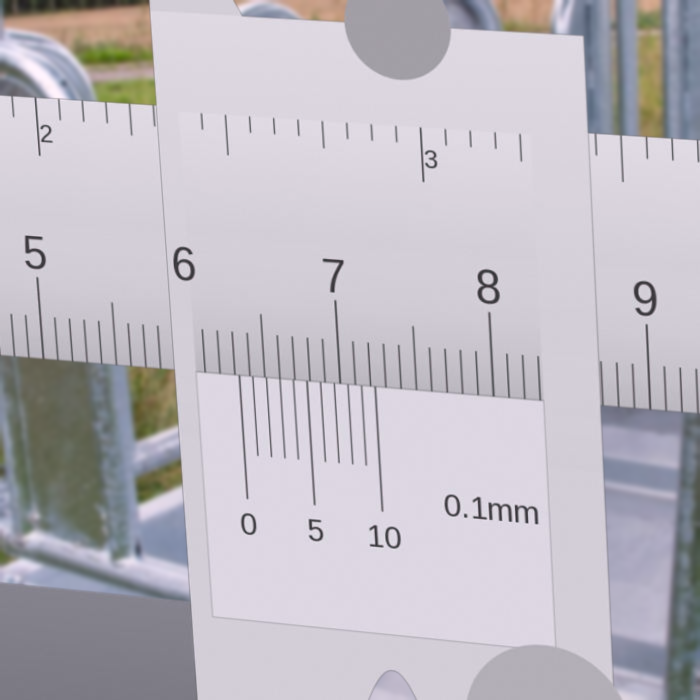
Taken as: 63.3,mm
